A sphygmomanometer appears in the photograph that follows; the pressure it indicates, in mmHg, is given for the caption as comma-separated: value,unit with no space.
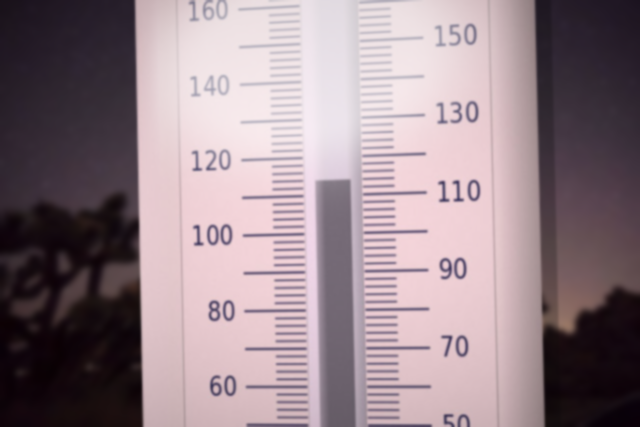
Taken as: 114,mmHg
